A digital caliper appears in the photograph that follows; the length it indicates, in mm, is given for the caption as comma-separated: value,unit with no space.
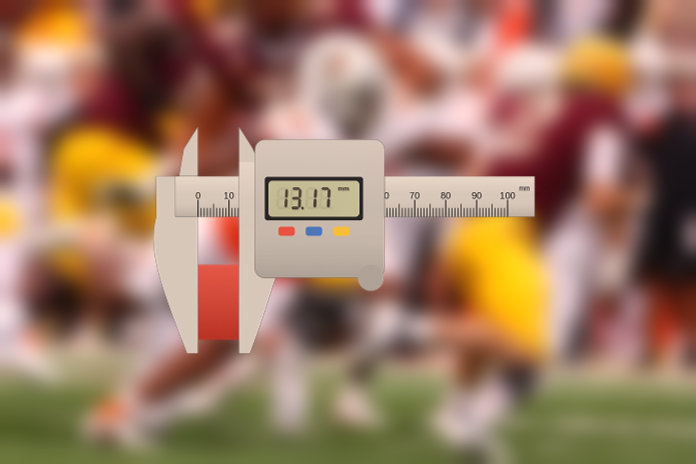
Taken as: 13.17,mm
